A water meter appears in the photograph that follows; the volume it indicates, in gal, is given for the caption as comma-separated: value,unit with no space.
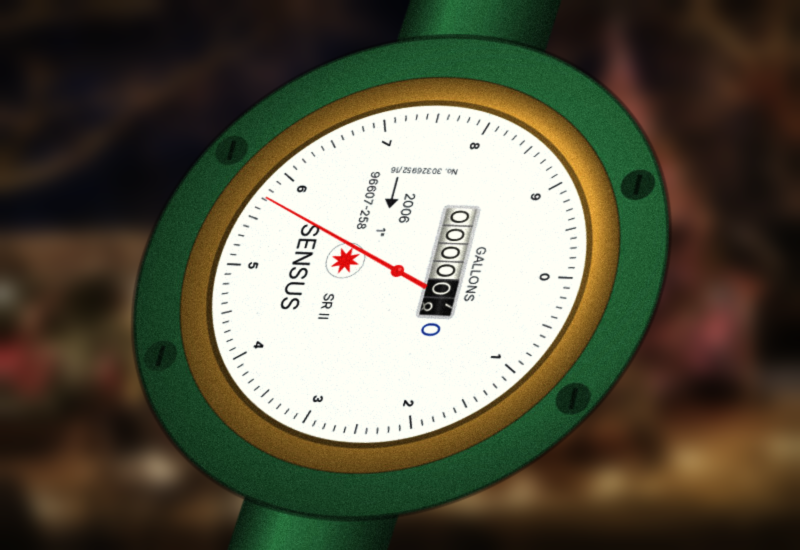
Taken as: 75.7,gal
